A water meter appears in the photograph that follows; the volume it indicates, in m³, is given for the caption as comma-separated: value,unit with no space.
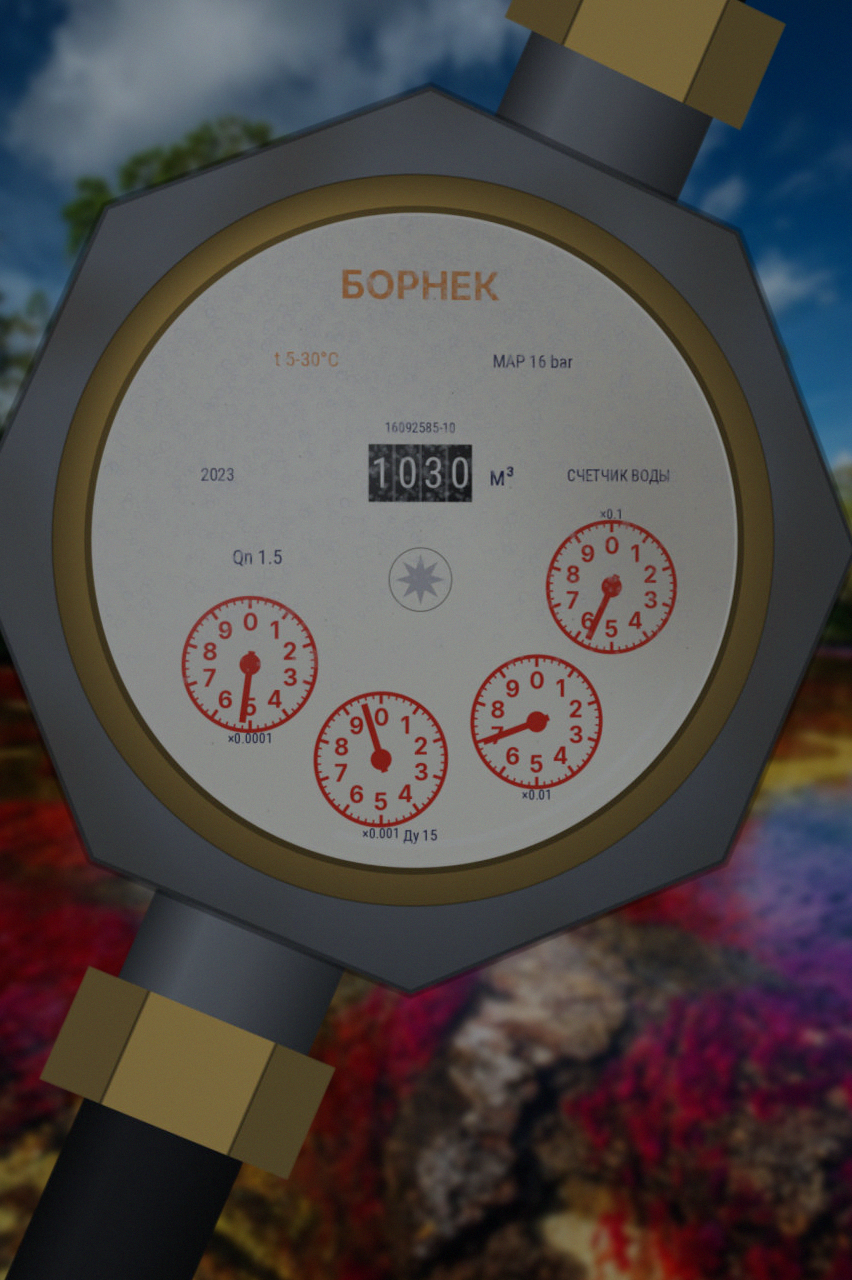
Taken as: 1030.5695,m³
